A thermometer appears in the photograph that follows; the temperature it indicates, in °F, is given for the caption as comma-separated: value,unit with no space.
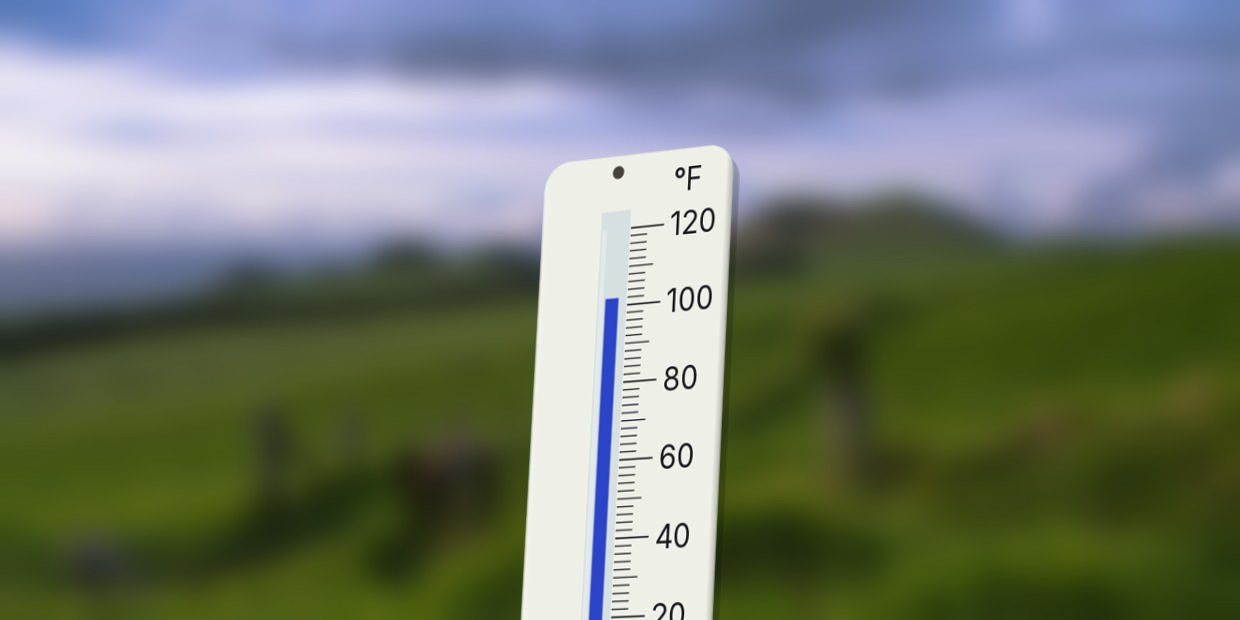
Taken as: 102,°F
